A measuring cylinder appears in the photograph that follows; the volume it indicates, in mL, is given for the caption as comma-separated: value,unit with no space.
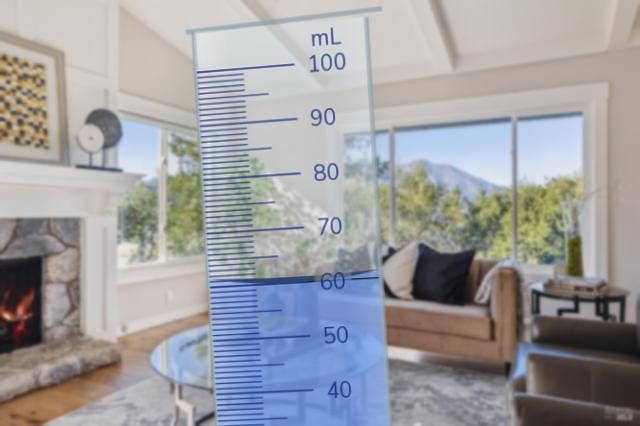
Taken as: 60,mL
